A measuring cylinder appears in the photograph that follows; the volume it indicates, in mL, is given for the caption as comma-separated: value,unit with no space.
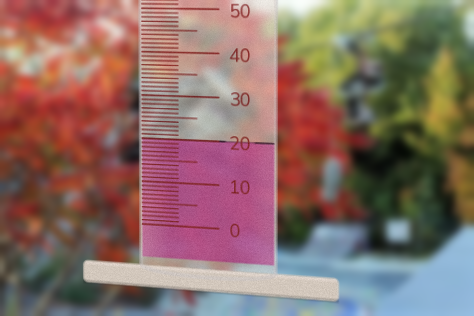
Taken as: 20,mL
